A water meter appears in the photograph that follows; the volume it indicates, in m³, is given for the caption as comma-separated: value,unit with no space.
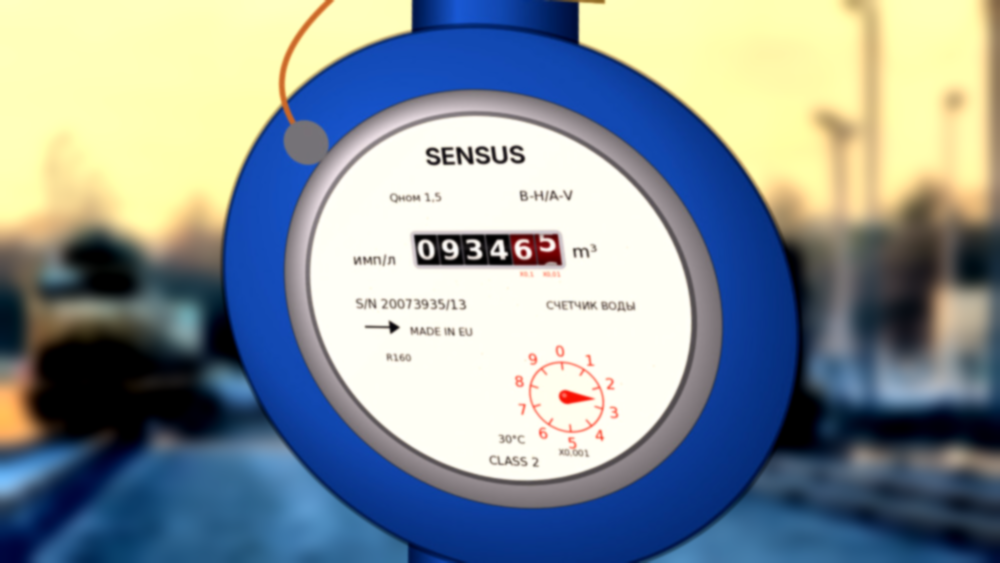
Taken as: 934.652,m³
